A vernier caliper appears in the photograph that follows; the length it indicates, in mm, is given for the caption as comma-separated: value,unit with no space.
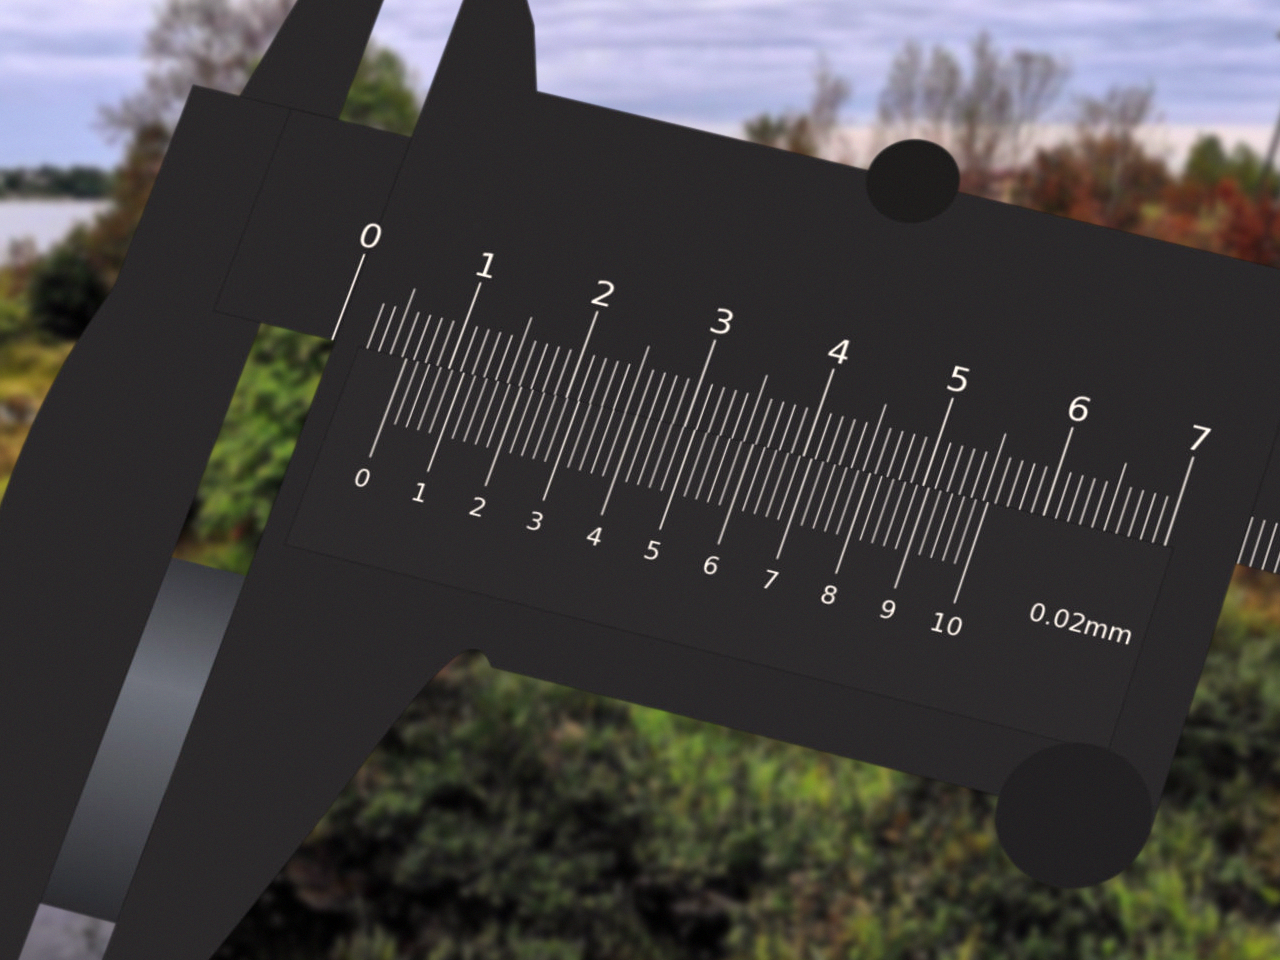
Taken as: 6.4,mm
